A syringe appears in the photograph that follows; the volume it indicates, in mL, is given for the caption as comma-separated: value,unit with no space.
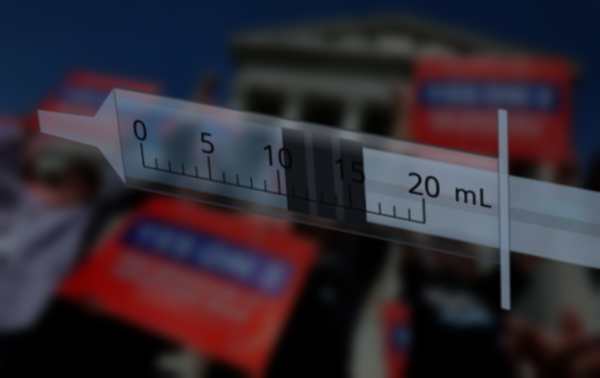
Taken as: 10.5,mL
